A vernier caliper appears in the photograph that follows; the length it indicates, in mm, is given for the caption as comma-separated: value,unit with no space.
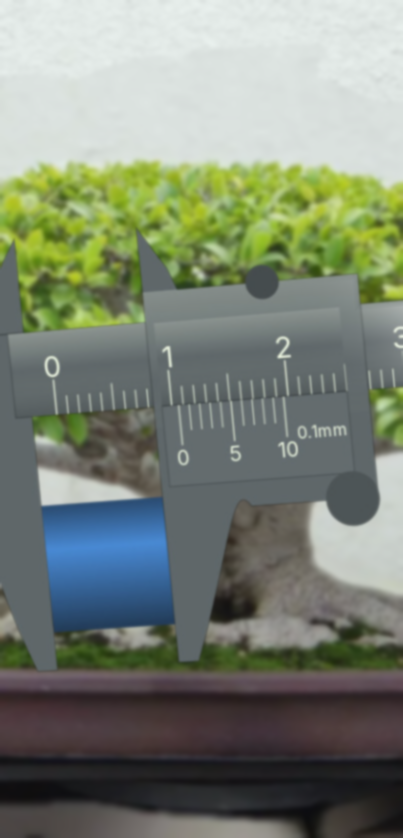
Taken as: 10.6,mm
